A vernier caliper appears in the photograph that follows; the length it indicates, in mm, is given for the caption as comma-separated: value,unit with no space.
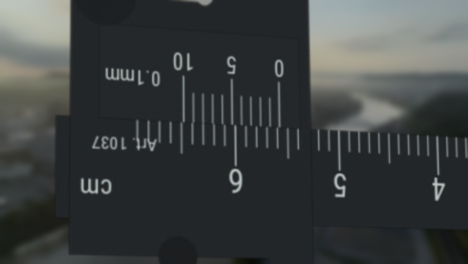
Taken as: 55.8,mm
